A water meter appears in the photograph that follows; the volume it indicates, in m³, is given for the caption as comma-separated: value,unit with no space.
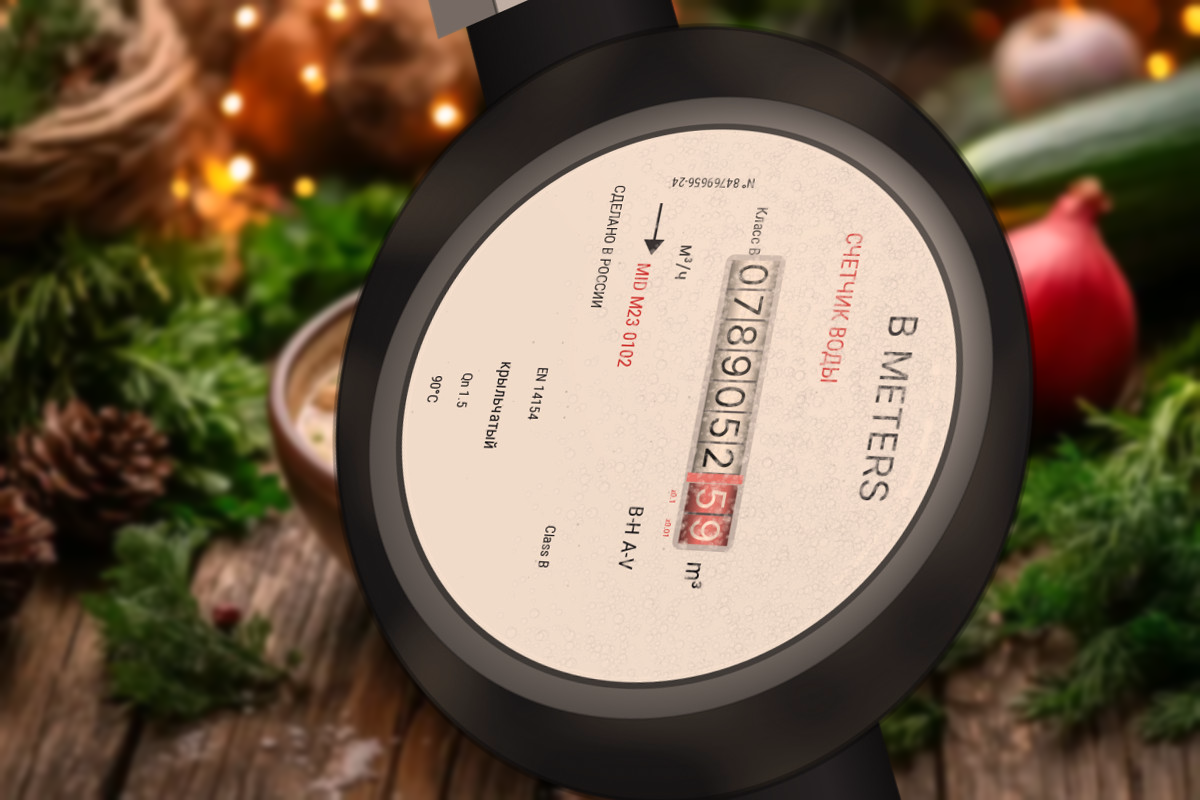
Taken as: 789052.59,m³
